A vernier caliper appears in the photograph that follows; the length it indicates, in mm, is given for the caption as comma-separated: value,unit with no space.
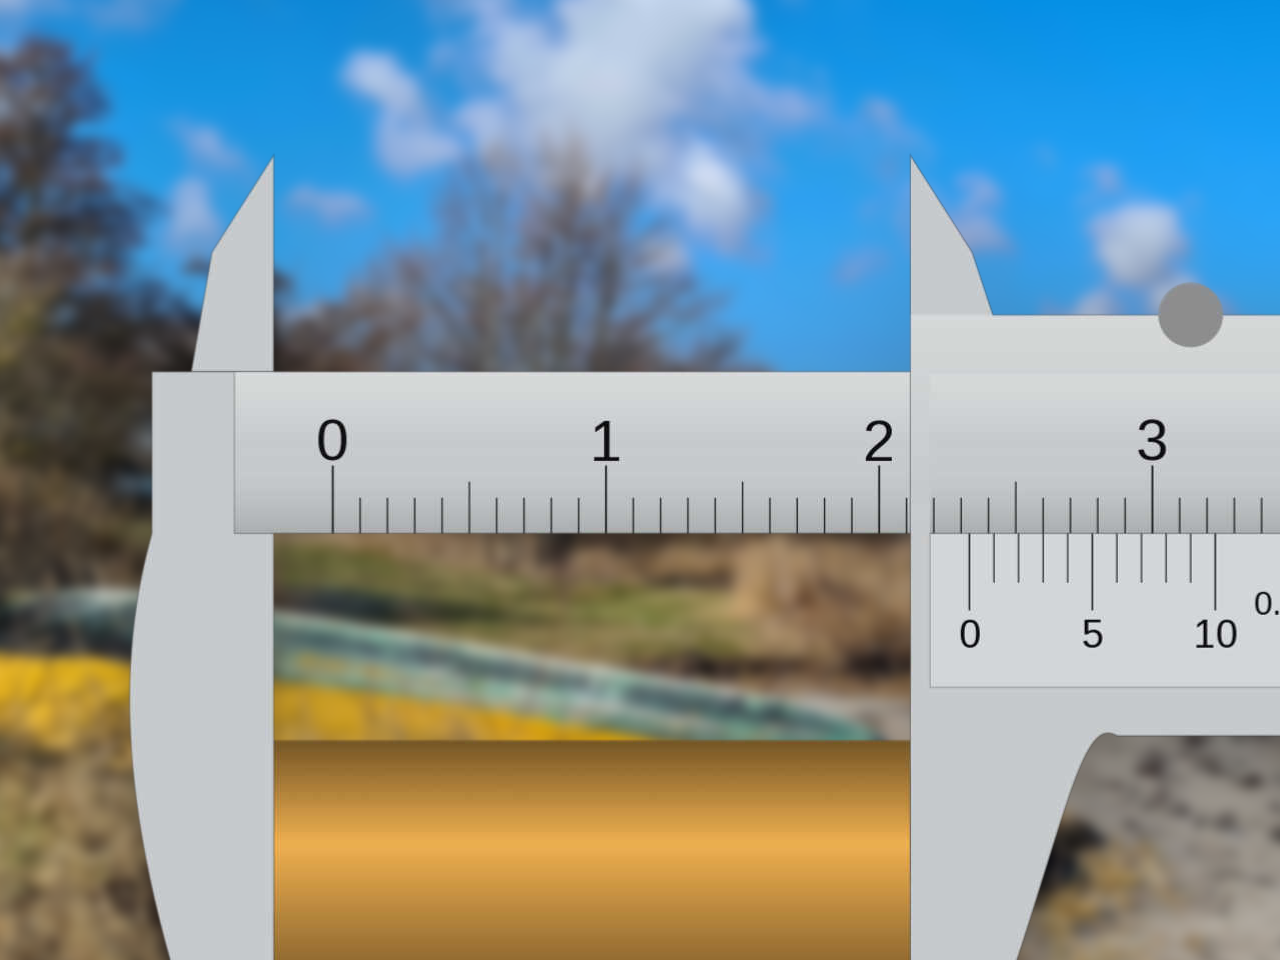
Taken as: 23.3,mm
